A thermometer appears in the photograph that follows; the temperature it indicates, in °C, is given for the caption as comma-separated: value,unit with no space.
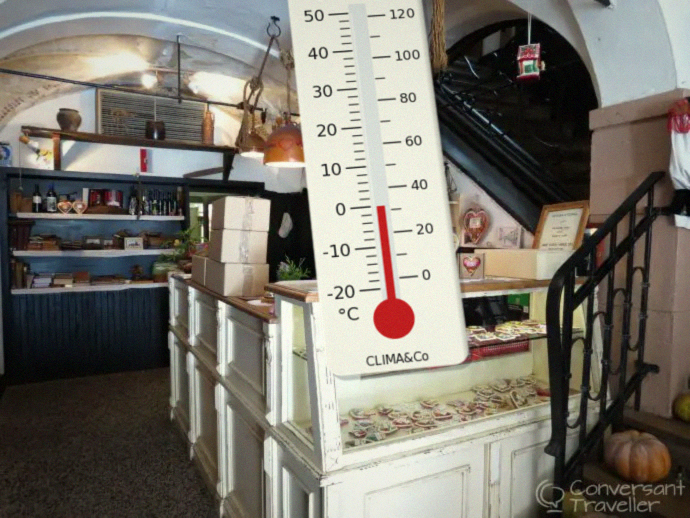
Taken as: 0,°C
